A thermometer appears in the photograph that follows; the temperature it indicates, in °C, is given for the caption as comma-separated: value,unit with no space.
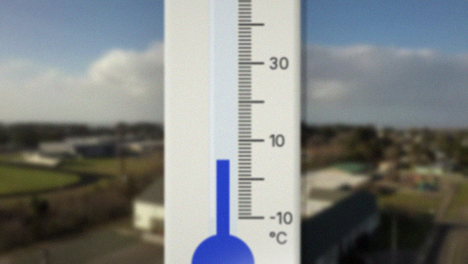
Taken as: 5,°C
